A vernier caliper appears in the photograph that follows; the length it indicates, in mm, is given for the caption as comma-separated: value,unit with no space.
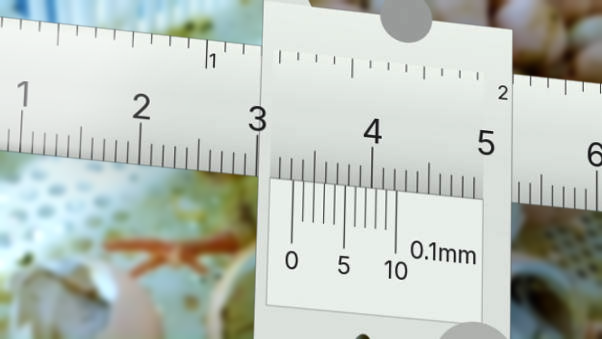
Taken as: 33.2,mm
